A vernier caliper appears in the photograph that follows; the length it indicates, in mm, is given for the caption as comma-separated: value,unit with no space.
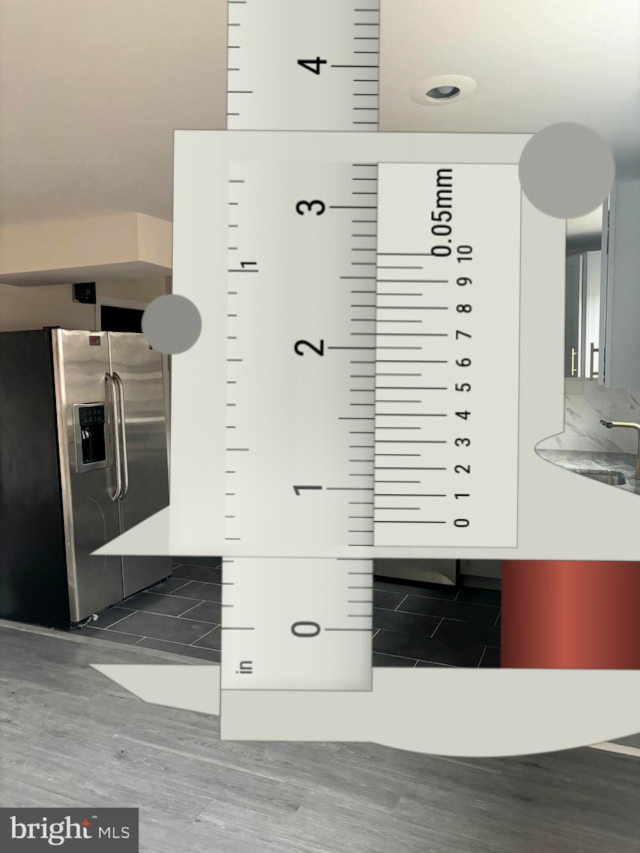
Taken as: 7.7,mm
